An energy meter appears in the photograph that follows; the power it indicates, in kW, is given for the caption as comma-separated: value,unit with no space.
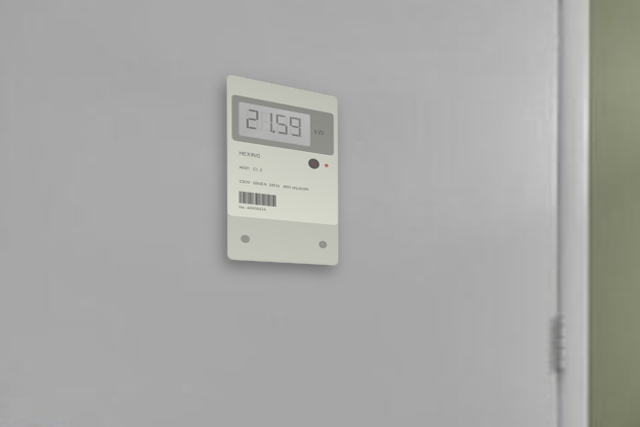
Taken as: 21.59,kW
